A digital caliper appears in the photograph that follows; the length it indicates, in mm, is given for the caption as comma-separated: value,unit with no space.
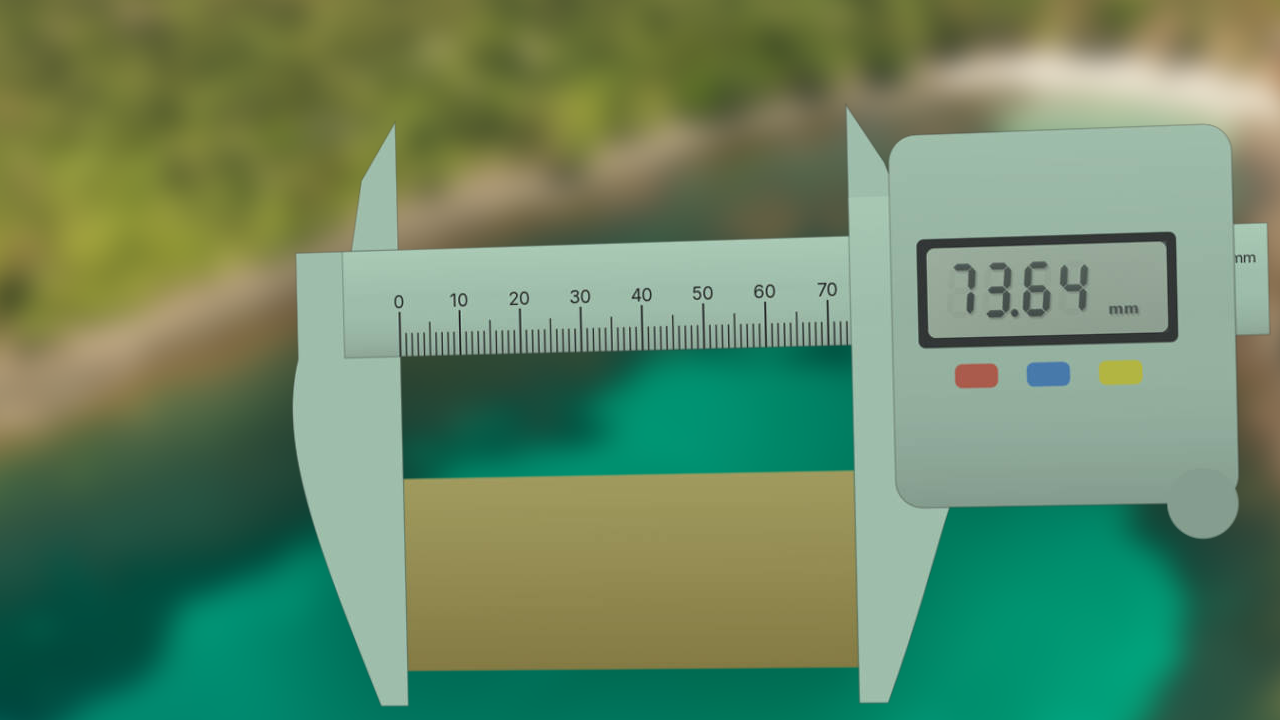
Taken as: 73.64,mm
